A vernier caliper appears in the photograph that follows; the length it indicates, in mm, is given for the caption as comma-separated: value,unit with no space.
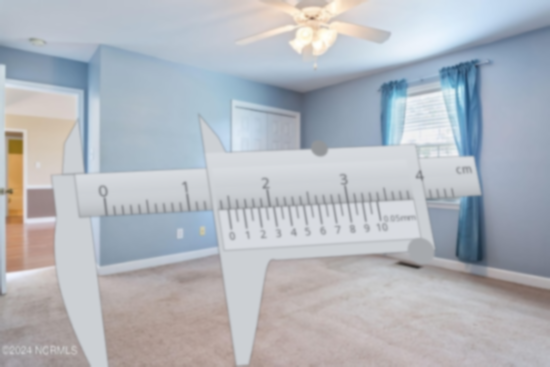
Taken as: 14.8,mm
